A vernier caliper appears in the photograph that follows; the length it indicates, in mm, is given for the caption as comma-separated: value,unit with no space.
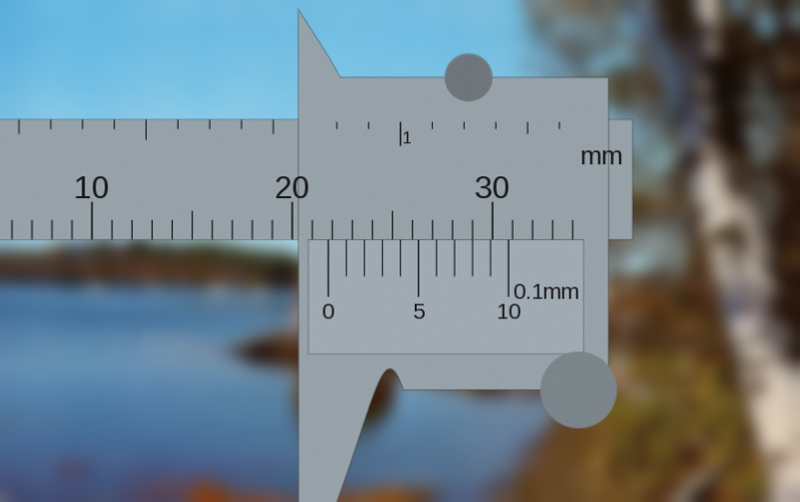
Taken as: 21.8,mm
